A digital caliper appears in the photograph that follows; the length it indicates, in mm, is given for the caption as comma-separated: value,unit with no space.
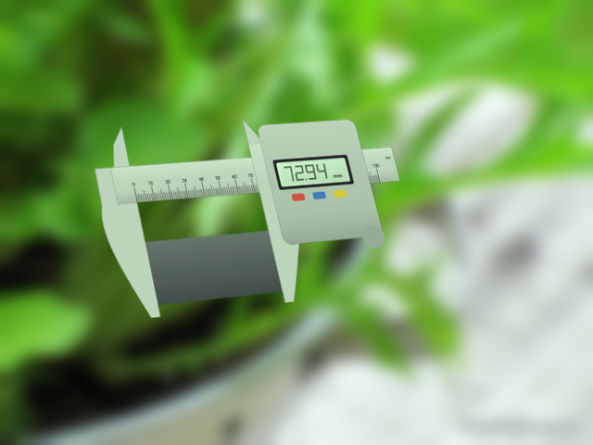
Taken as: 72.94,mm
